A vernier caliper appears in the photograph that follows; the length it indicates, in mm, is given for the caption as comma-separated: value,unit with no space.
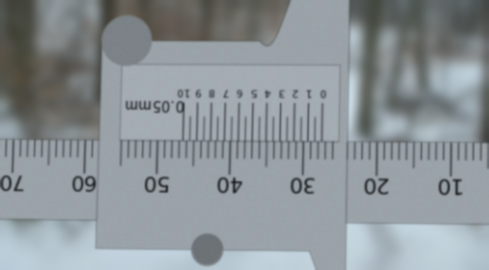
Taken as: 27.5,mm
